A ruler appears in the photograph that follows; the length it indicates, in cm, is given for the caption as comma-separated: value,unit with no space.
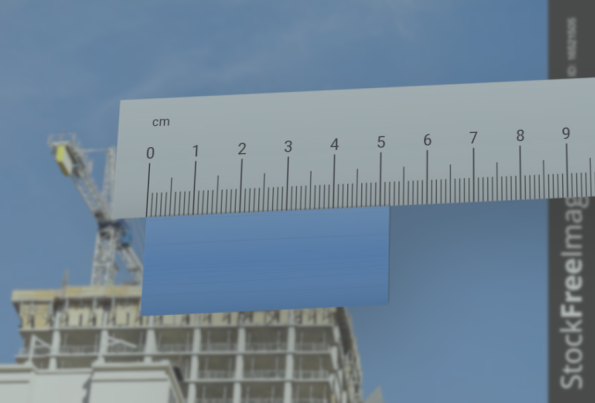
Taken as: 5.2,cm
